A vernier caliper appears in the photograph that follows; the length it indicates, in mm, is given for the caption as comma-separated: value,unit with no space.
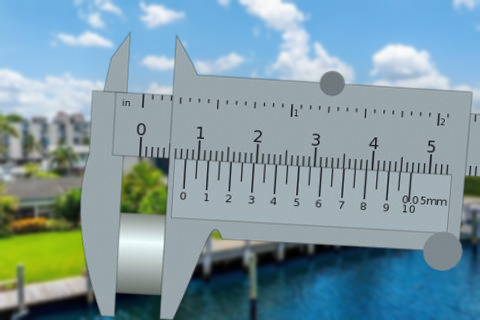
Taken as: 7.8,mm
